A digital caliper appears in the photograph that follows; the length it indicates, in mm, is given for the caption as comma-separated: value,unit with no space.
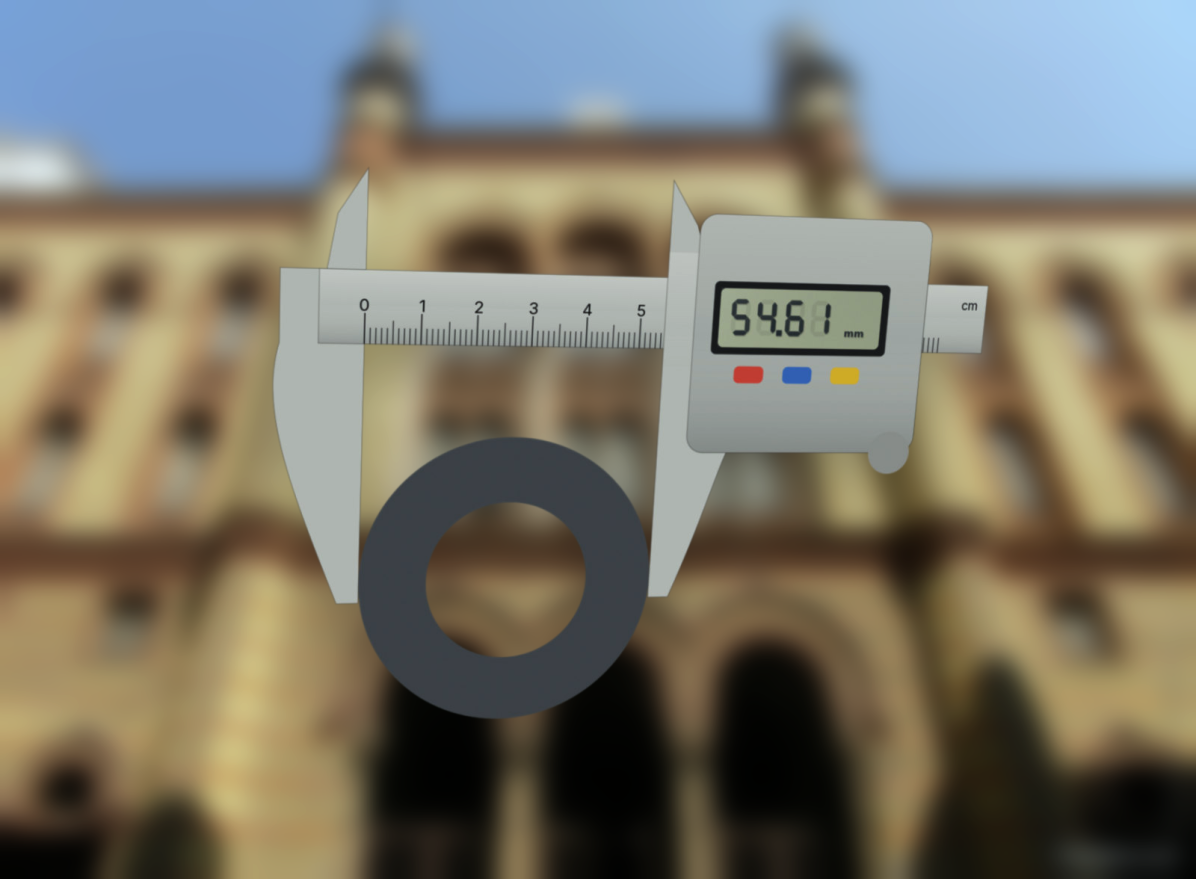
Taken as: 54.61,mm
